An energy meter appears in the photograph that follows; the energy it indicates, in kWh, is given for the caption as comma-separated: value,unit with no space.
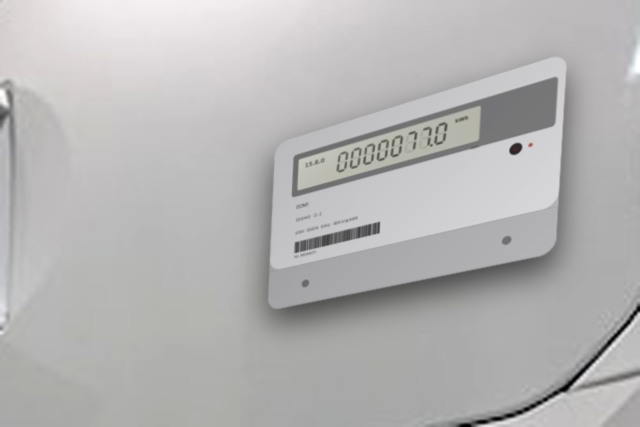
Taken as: 77.0,kWh
